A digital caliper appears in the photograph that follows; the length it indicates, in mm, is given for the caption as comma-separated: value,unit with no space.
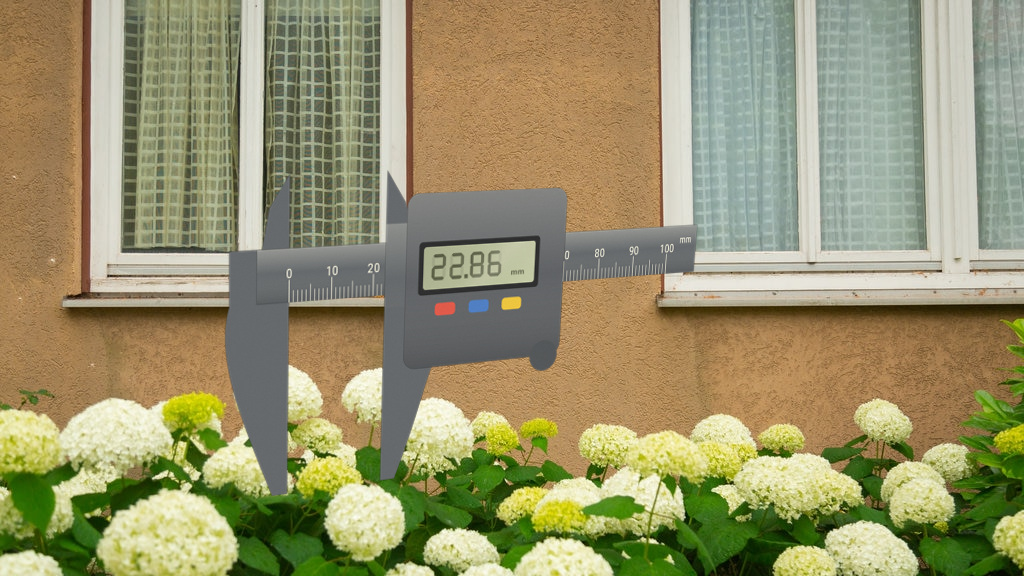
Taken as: 22.86,mm
